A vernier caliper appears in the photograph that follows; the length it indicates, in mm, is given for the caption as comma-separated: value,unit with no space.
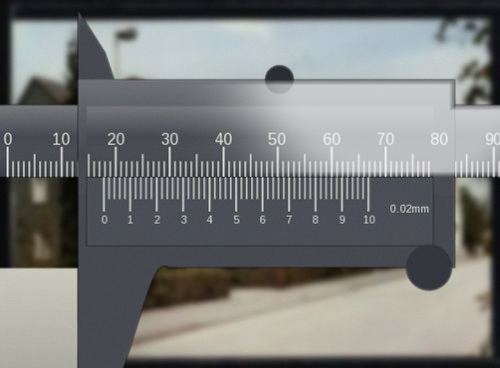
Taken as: 17.8,mm
